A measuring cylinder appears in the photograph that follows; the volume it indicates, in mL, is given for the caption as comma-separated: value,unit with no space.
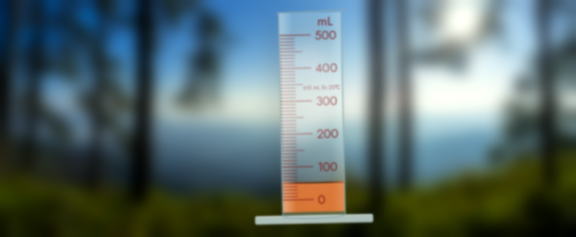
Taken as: 50,mL
